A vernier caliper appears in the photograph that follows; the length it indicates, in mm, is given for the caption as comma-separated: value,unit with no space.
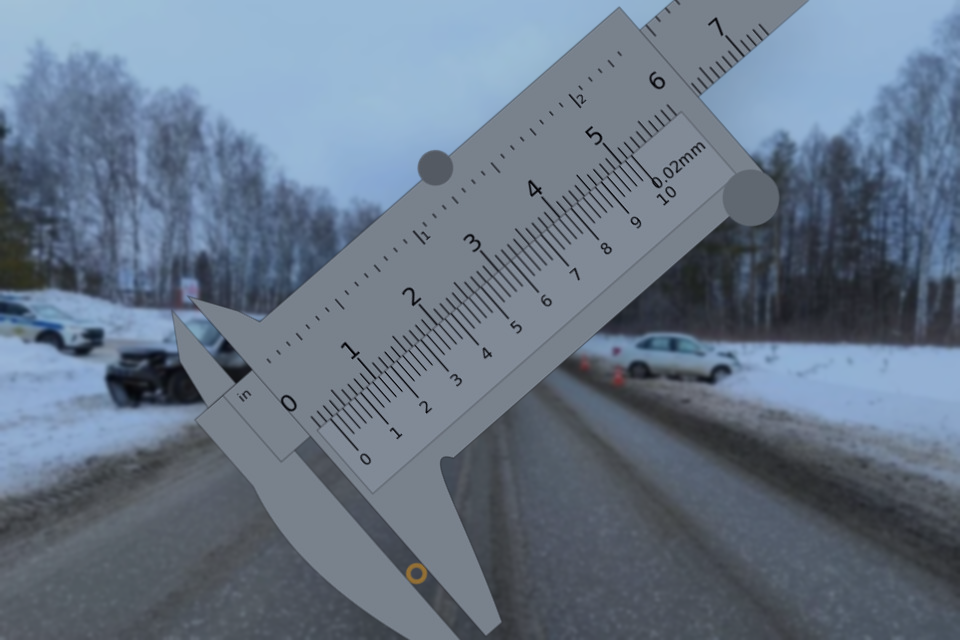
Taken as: 2.6,mm
